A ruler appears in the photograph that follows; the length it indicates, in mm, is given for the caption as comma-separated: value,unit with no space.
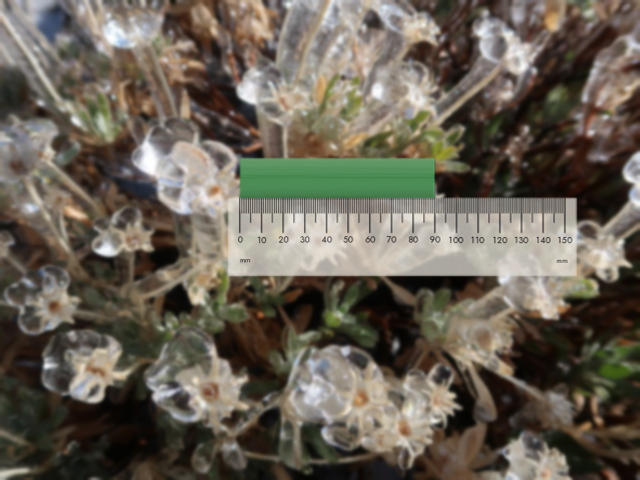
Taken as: 90,mm
